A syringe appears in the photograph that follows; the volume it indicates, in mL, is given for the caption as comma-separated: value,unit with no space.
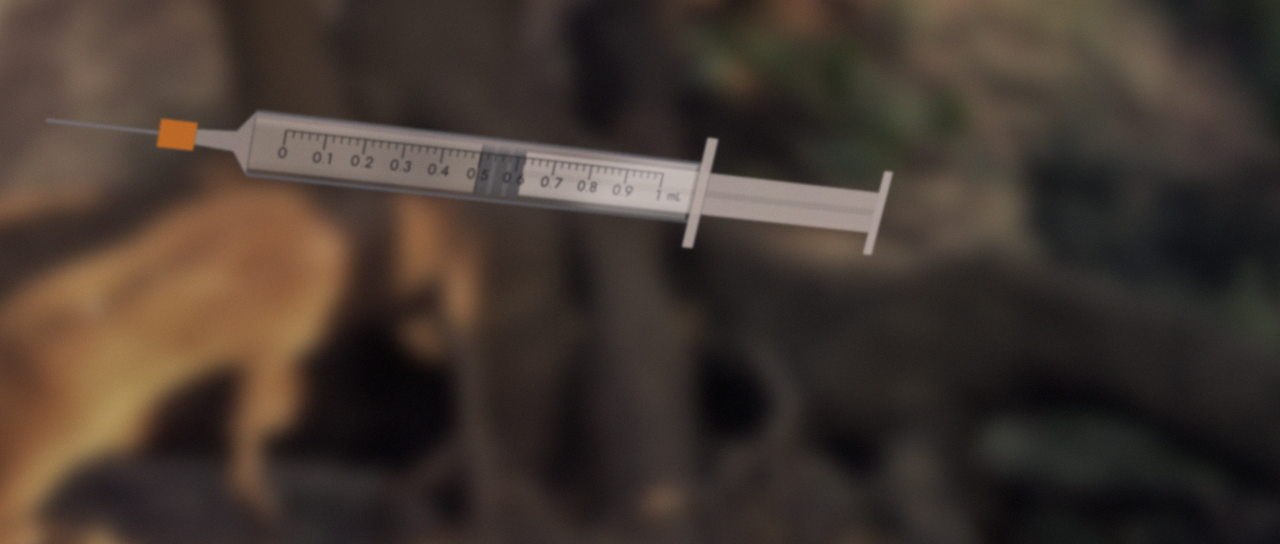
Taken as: 0.5,mL
